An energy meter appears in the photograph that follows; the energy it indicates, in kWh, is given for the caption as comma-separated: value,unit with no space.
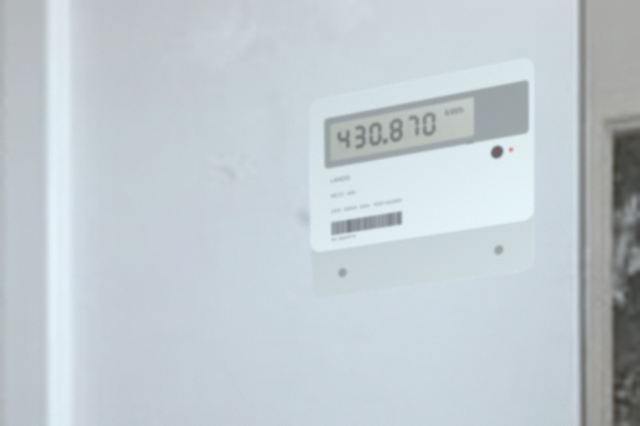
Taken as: 430.870,kWh
